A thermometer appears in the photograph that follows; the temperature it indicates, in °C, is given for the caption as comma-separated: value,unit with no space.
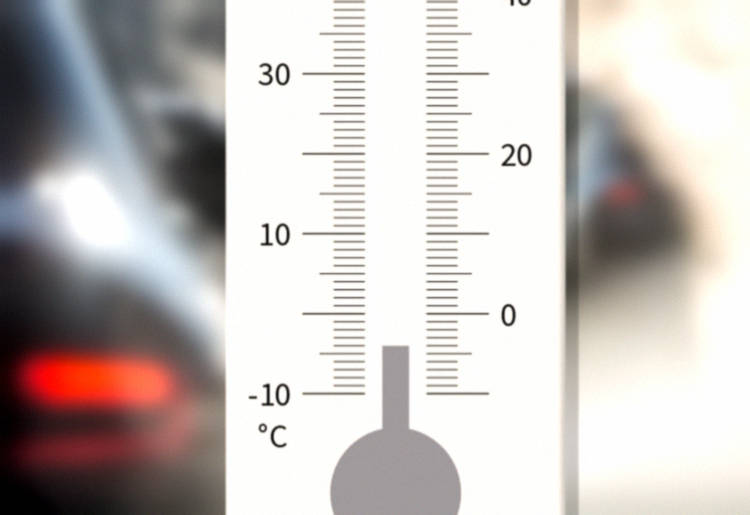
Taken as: -4,°C
